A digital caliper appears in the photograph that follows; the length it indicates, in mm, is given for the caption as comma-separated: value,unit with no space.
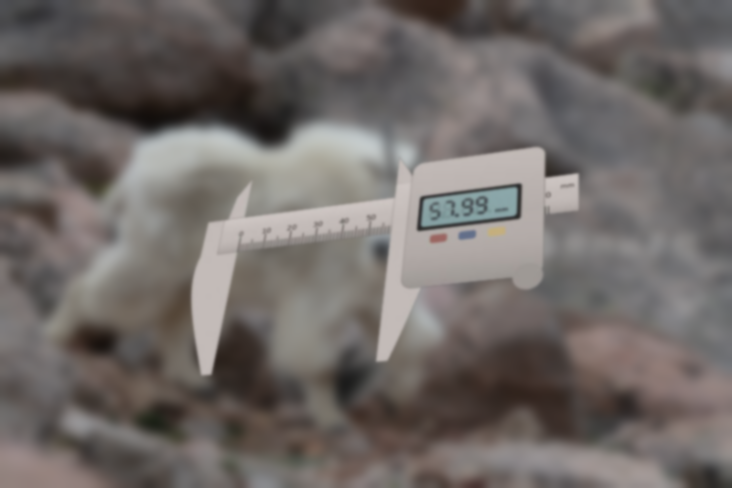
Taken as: 57.99,mm
